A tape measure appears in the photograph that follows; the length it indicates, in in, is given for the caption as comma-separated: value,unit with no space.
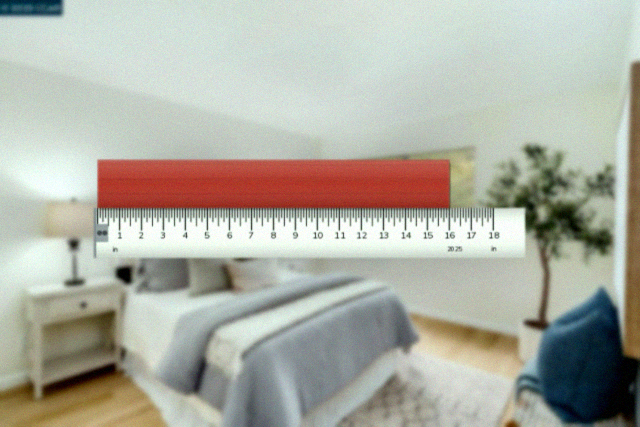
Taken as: 16,in
